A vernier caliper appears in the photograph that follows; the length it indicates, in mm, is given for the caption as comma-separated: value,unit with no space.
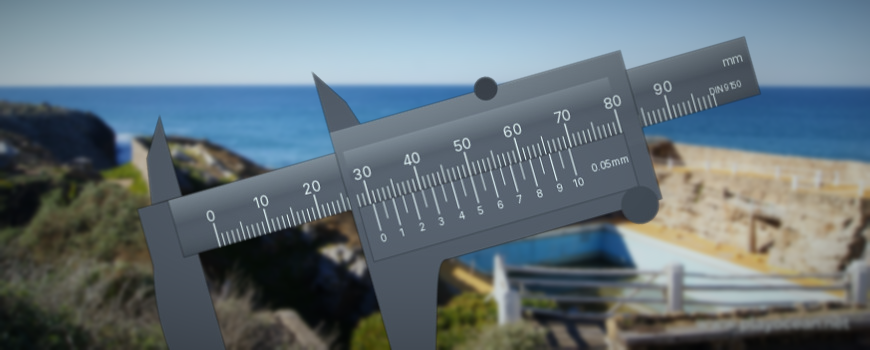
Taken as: 30.5,mm
